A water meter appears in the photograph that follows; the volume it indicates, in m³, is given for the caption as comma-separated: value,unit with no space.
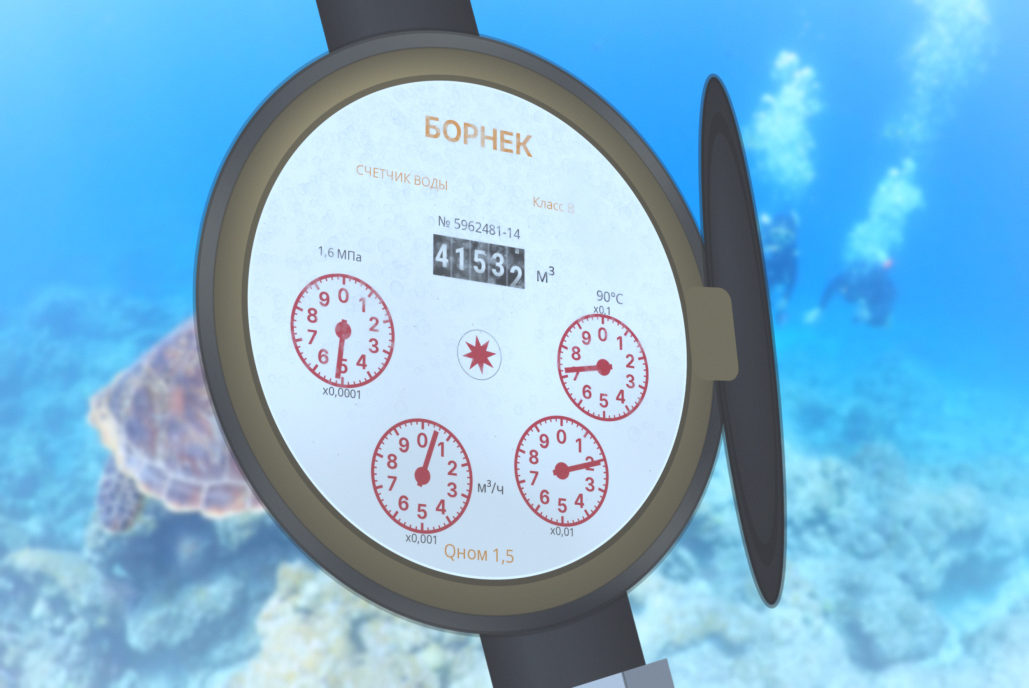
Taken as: 41531.7205,m³
